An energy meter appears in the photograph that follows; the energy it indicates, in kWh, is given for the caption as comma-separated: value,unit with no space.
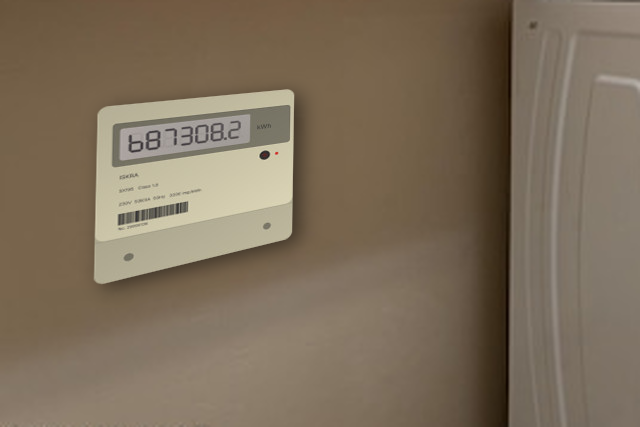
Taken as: 687308.2,kWh
